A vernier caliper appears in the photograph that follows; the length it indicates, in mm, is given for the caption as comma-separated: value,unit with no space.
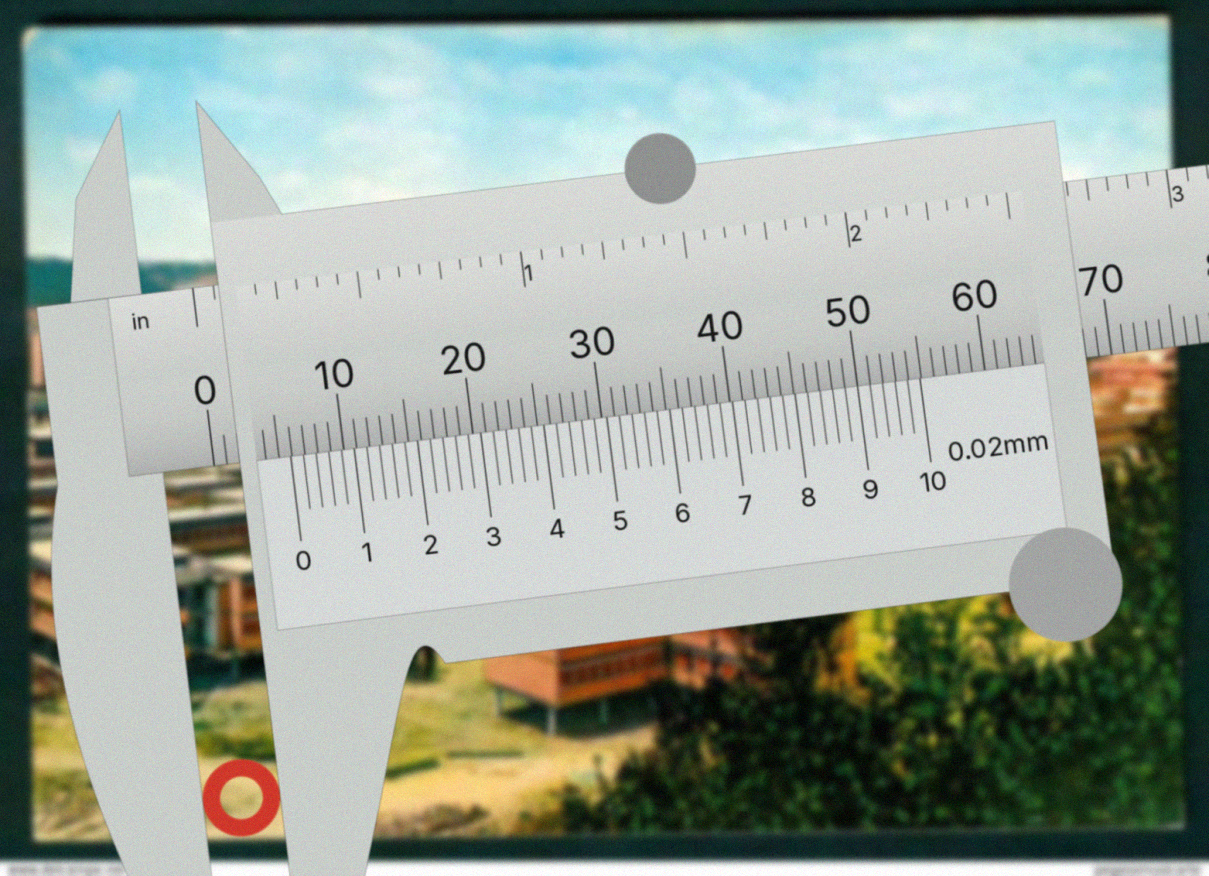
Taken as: 5.9,mm
